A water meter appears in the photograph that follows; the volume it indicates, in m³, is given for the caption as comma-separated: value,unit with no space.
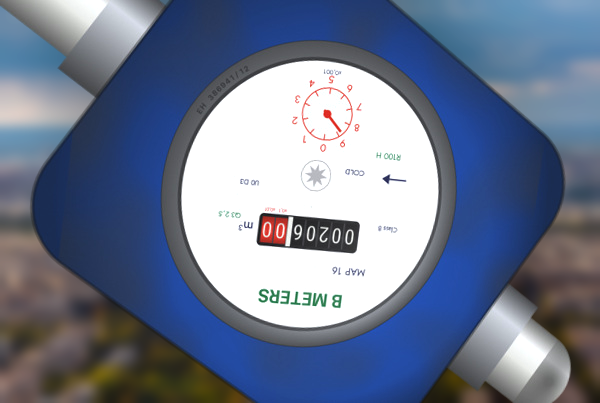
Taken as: 206.008,m³
